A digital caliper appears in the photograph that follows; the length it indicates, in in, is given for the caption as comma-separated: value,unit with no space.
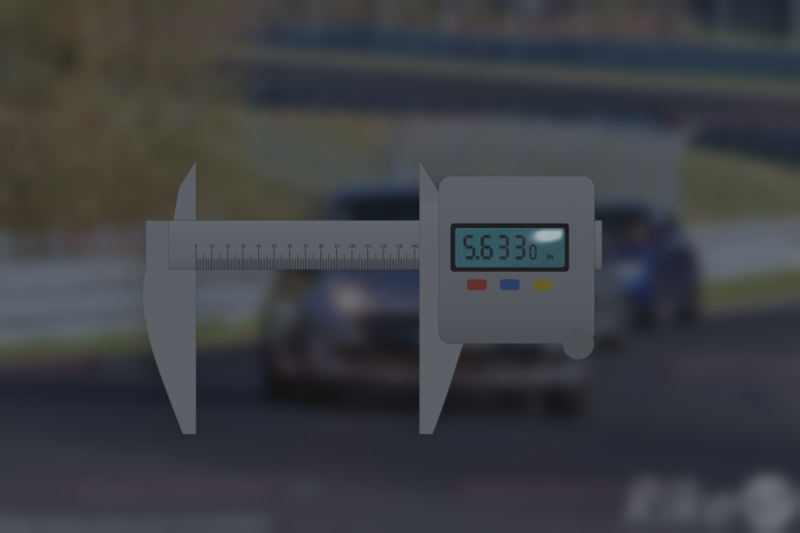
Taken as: 5.6330,in
